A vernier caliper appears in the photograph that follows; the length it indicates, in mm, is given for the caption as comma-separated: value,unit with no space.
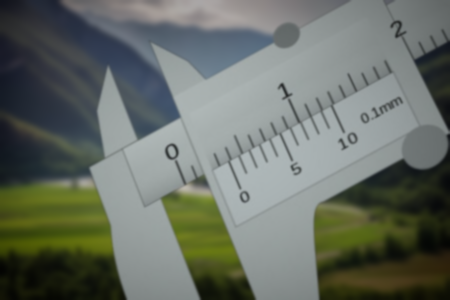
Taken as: 3.8,mm
